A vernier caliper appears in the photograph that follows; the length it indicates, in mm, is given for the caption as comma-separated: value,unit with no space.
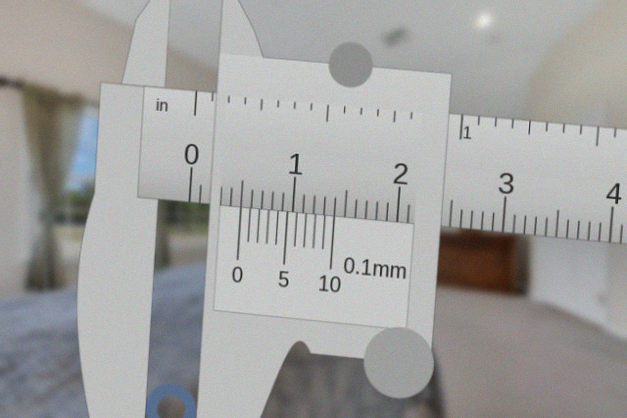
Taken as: 5.0,mm
